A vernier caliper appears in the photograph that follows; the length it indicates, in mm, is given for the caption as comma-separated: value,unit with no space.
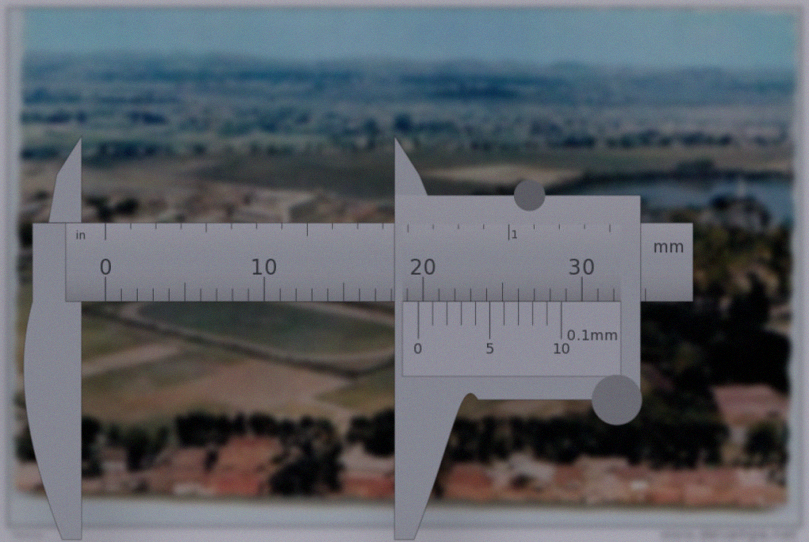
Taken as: 19.7,mm
